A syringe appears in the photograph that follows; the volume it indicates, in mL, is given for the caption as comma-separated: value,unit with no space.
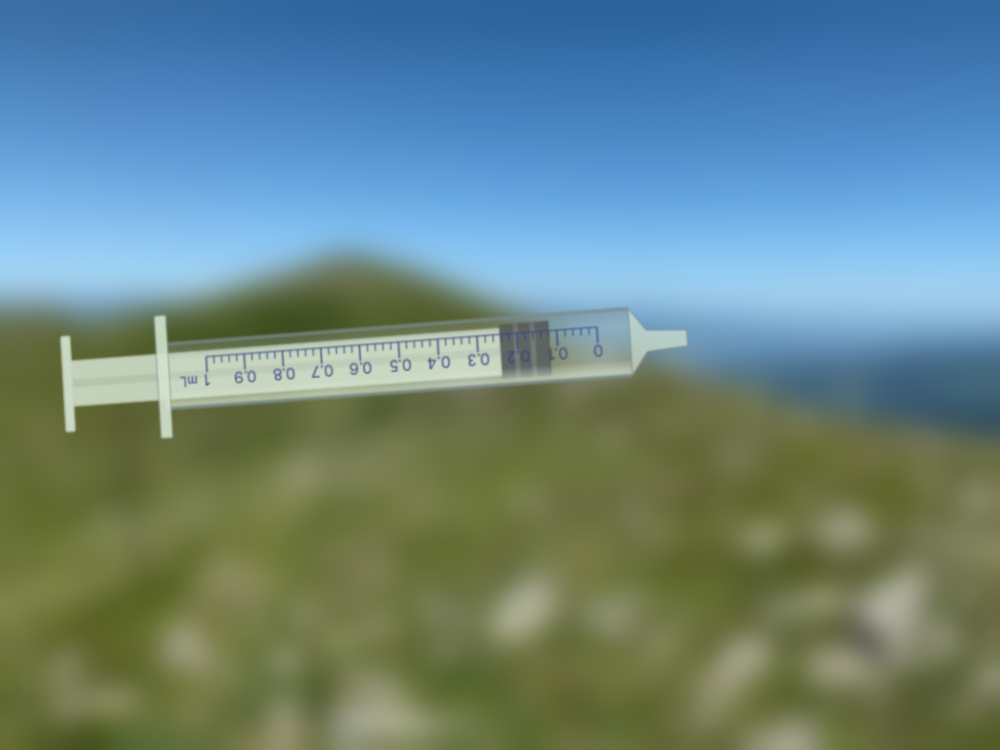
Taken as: 0.12,mL
